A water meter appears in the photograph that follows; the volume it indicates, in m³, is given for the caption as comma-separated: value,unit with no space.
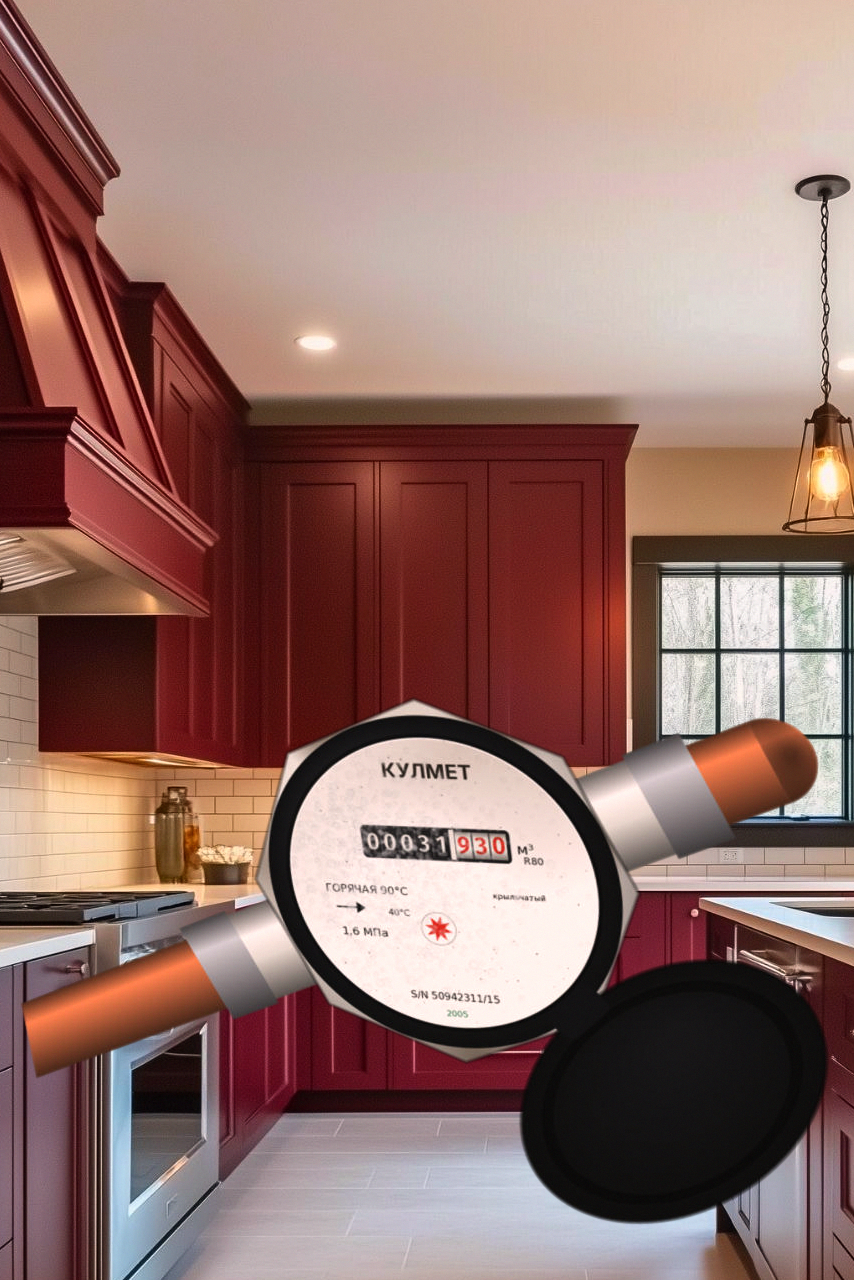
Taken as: 31.930,m³
